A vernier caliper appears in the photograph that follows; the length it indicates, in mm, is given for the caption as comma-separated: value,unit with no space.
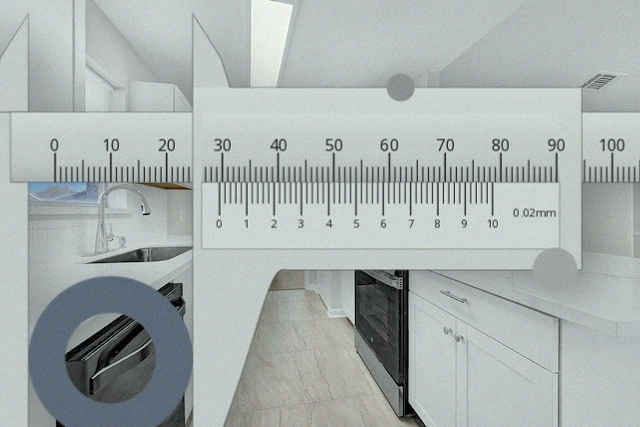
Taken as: 29.5,mm
